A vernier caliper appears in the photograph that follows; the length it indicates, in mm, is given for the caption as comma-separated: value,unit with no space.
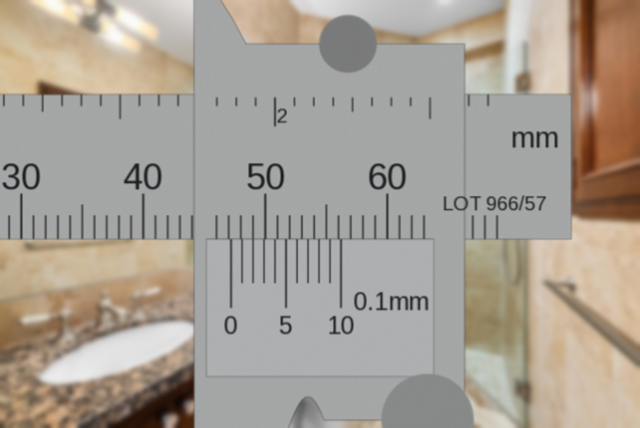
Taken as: 47.2,mm
